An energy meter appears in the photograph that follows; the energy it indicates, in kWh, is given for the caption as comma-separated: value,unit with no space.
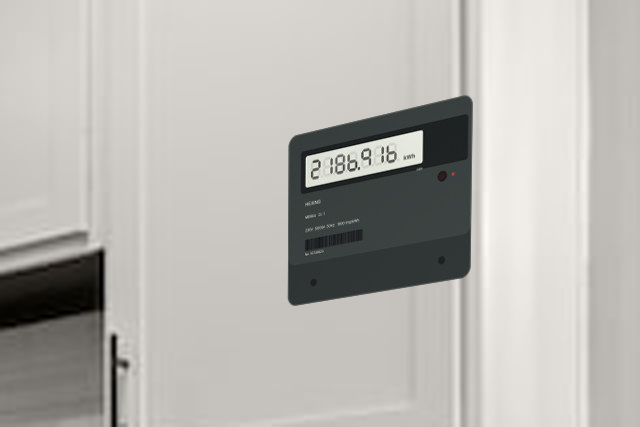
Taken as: 2186.916,kWh
